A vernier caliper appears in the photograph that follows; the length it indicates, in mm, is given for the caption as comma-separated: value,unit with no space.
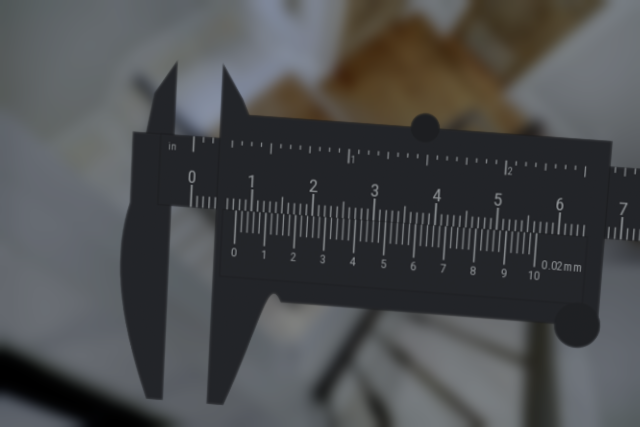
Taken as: 7.5,mm
